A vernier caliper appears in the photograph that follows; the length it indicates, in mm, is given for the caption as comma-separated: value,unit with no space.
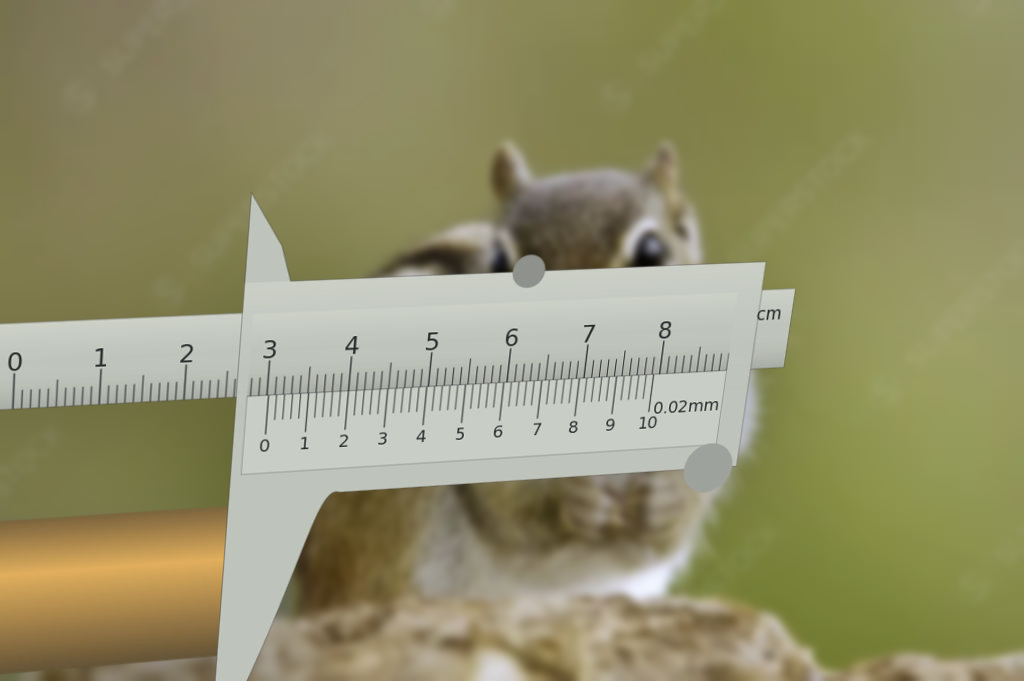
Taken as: 30.2,mm
